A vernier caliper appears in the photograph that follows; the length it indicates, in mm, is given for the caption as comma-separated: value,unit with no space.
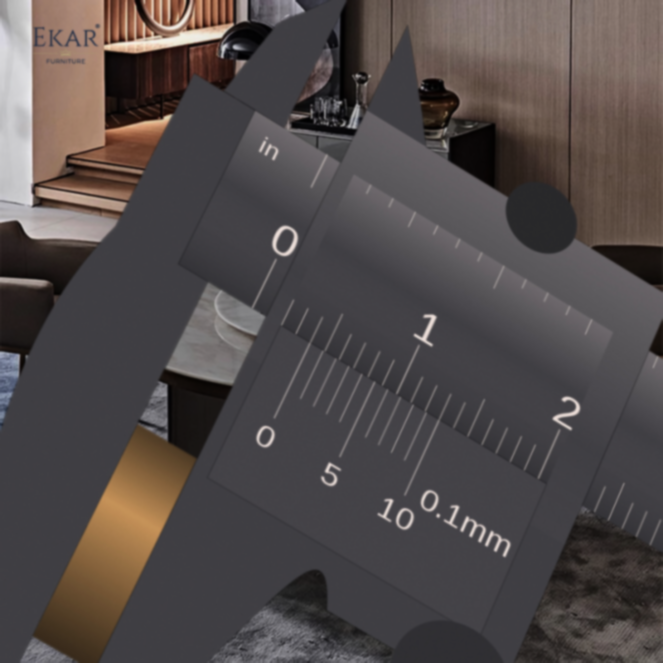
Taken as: 4.0,mm
